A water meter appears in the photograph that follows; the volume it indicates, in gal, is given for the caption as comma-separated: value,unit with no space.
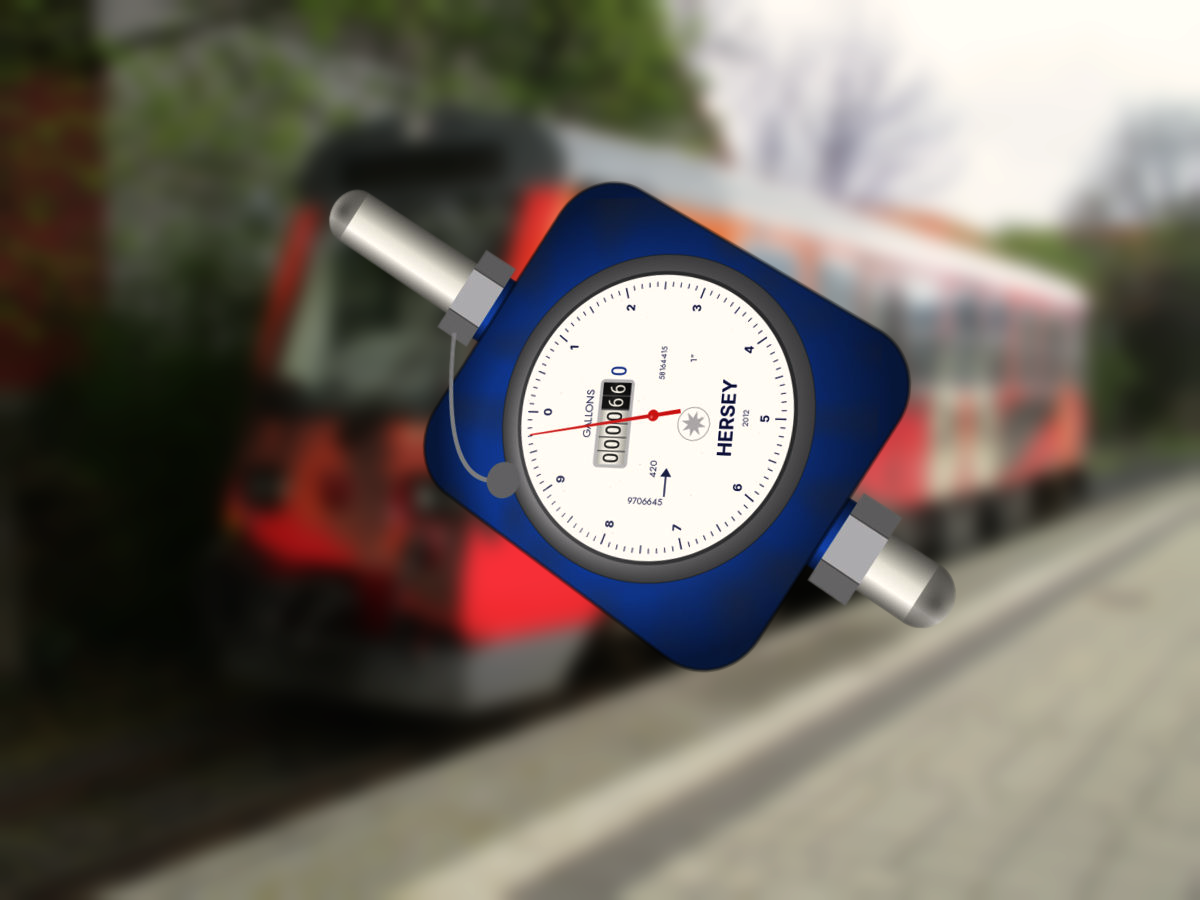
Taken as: 659.7,gal
